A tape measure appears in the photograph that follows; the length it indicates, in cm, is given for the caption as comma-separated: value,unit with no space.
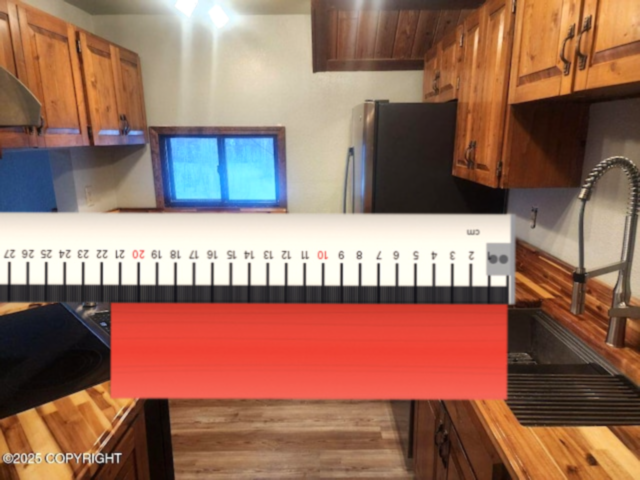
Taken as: 21.5,cm
